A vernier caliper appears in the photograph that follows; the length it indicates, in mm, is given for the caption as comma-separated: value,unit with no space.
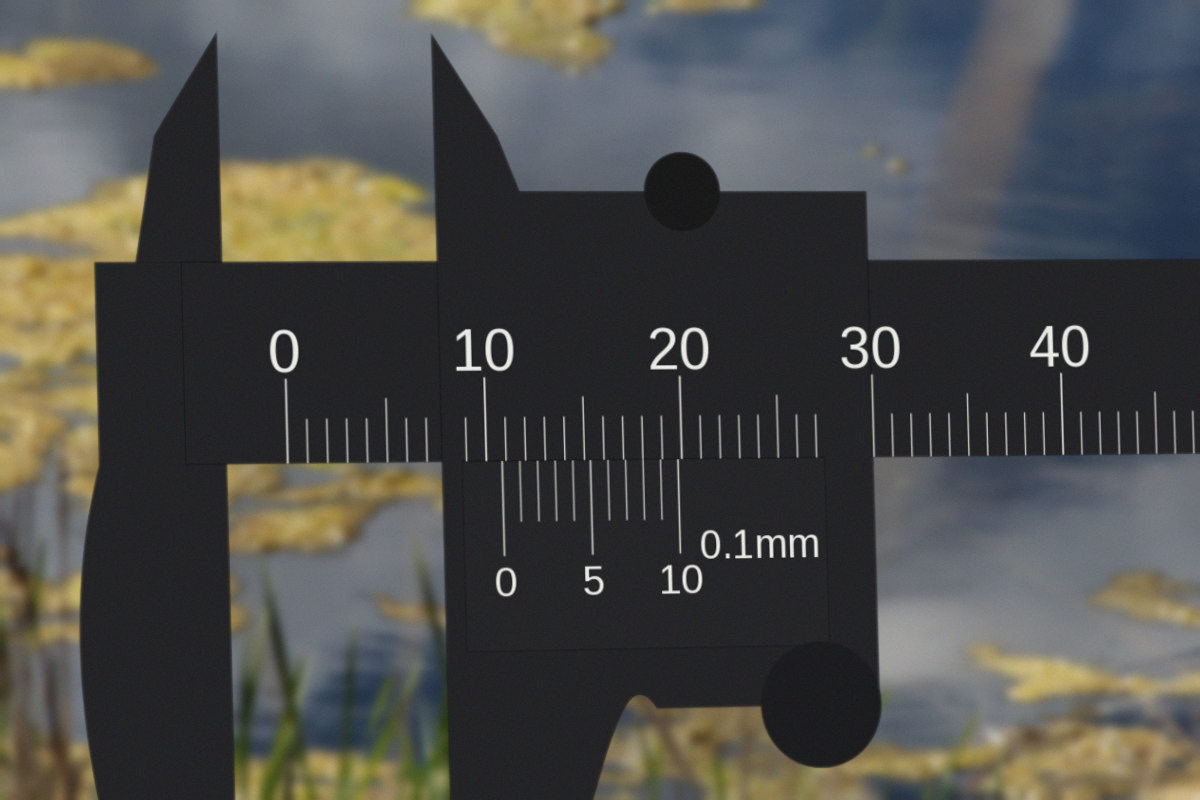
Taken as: 10.8,mm
